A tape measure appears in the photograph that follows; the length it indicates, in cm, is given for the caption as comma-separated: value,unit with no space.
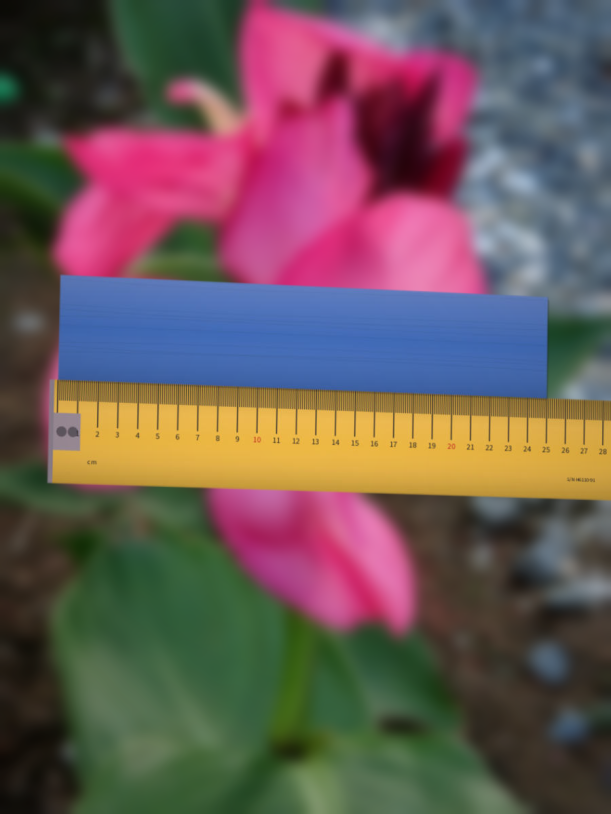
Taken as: 25,cm
